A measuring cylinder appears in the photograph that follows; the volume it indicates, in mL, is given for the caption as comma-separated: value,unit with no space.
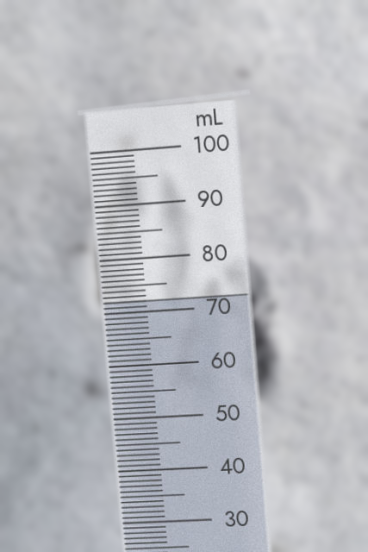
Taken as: 72,mL
